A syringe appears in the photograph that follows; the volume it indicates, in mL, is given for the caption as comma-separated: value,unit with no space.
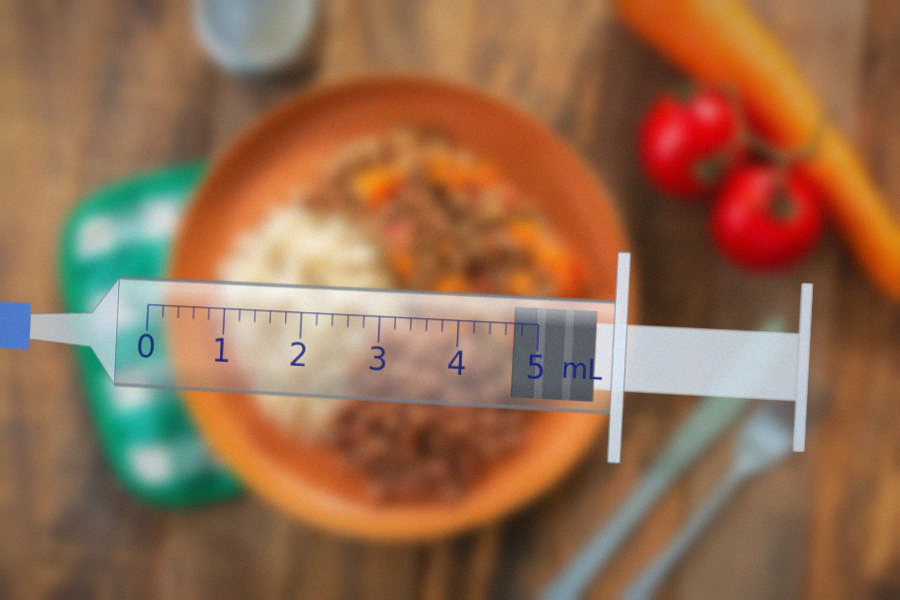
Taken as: 4.7,mL
